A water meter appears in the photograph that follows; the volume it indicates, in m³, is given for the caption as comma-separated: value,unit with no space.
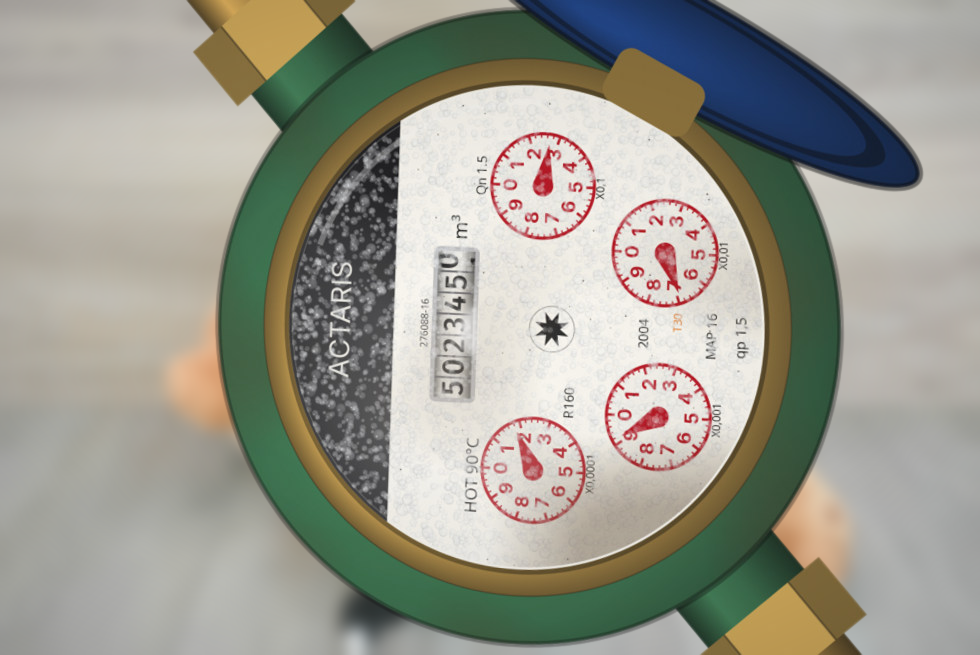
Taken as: 5023450.2691,m³
